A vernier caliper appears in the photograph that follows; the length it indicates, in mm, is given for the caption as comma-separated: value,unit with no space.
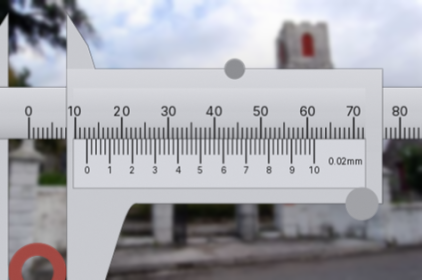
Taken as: 12.5,mm
